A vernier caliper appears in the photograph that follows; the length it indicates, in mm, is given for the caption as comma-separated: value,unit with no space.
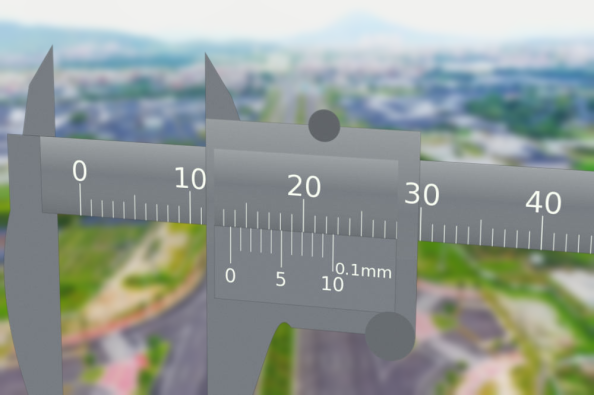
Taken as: 13.6,mm
